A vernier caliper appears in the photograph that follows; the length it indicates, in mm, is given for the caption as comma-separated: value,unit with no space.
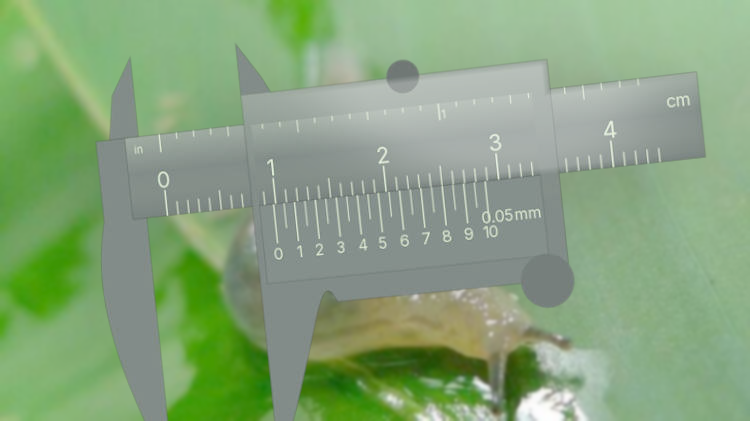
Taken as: 9.8,mm
